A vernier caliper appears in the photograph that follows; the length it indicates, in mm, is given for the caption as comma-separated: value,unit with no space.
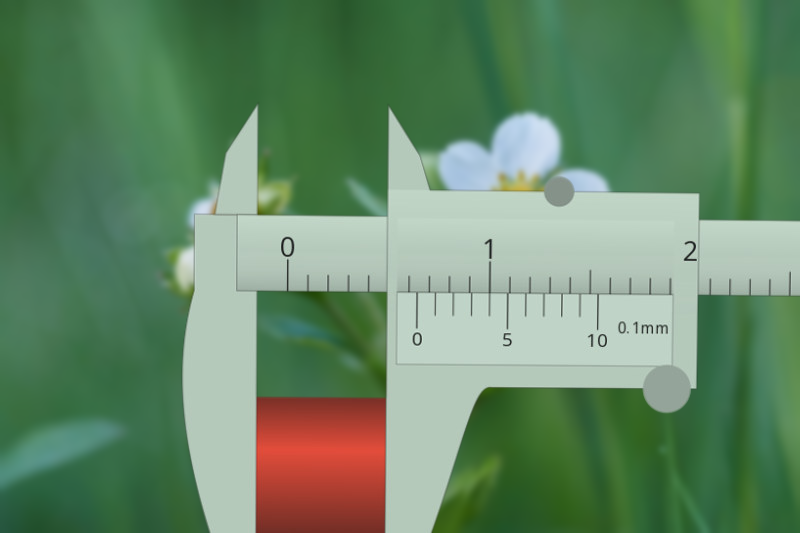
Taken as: 6.4,mm
